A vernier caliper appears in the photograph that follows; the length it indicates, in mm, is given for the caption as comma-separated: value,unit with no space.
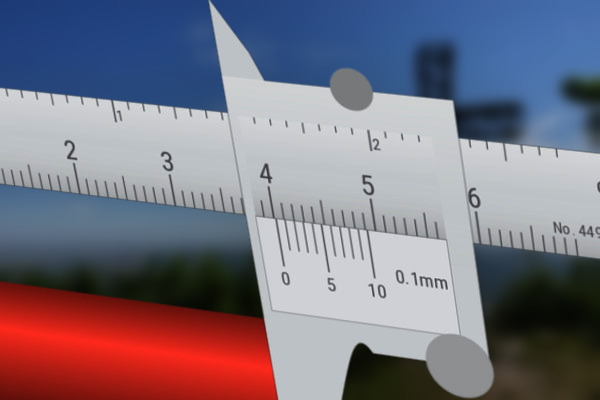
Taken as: 40.2,mm
